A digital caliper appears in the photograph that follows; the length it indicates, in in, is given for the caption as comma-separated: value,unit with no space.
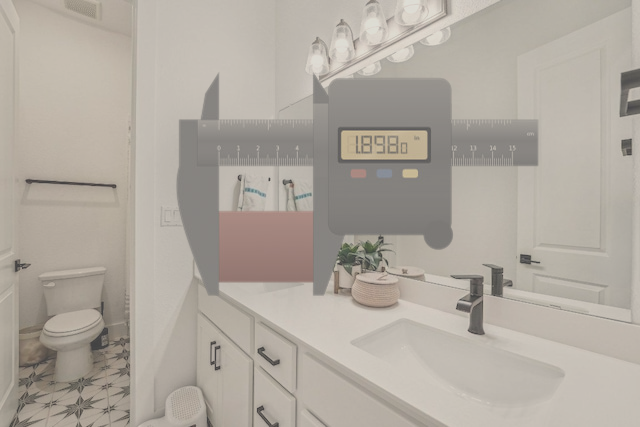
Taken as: 1.8980,in
